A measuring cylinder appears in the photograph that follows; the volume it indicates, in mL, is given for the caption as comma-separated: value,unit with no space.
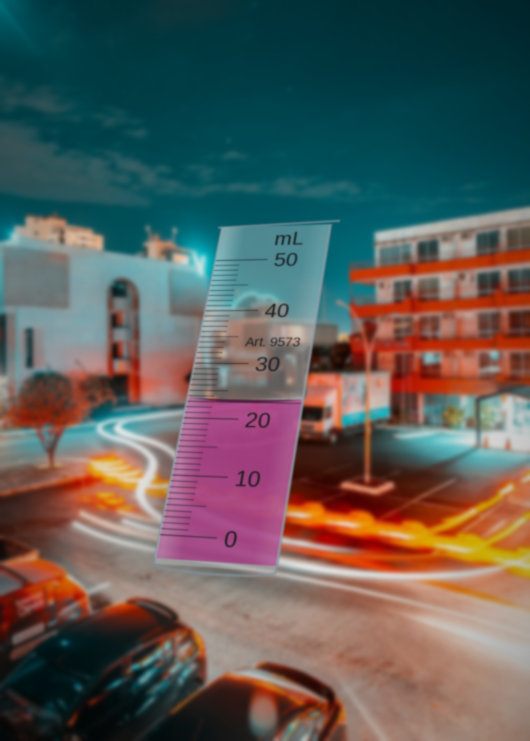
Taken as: 23,mL
